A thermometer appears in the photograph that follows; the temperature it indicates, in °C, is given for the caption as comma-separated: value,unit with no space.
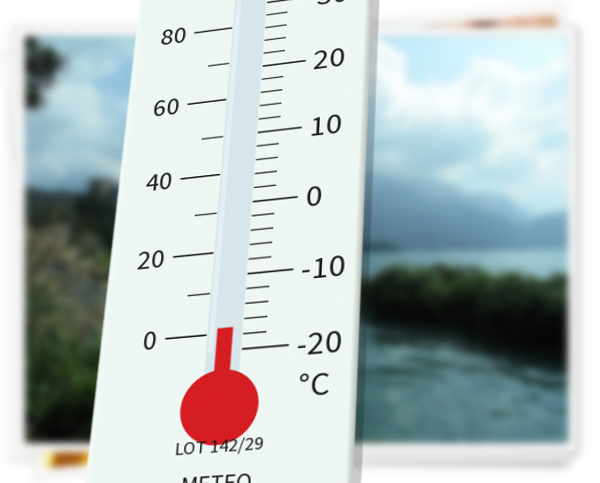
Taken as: -17,°C
